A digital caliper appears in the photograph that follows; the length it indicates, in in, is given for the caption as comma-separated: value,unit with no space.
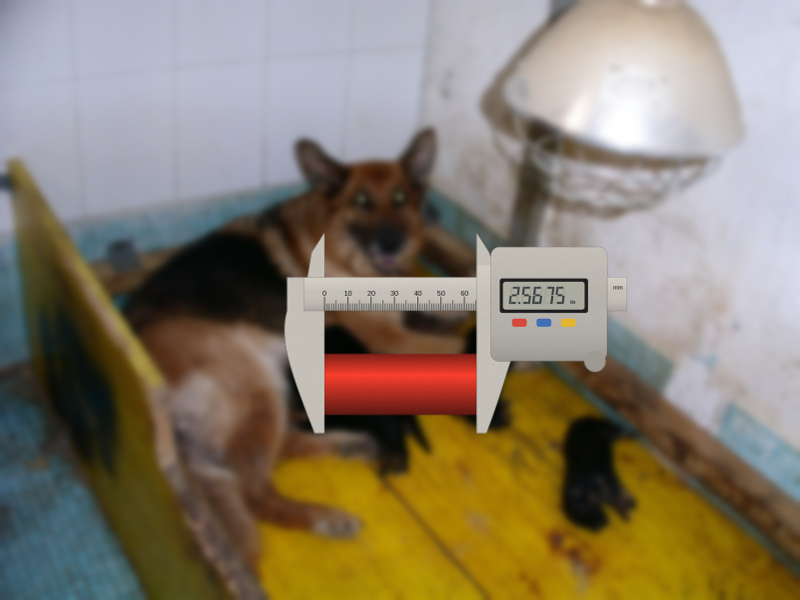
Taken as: 2.5675,in
